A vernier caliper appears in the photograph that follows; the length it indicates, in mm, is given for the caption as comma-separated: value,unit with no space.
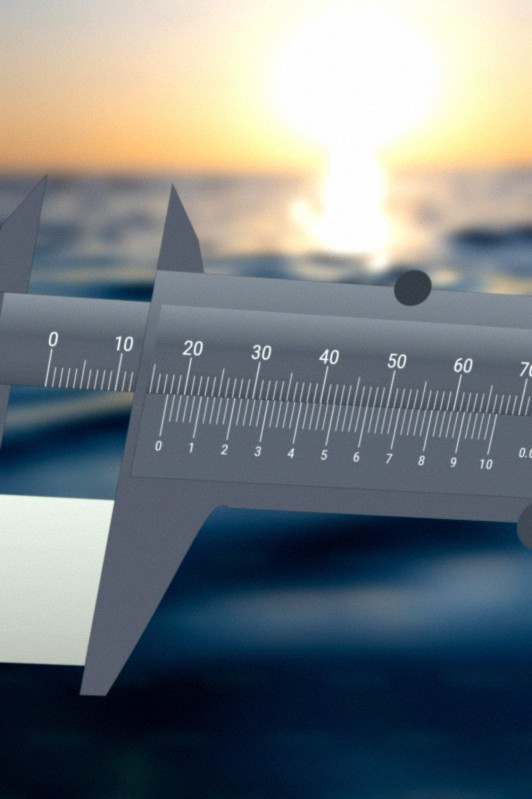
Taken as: 17.6,mm
